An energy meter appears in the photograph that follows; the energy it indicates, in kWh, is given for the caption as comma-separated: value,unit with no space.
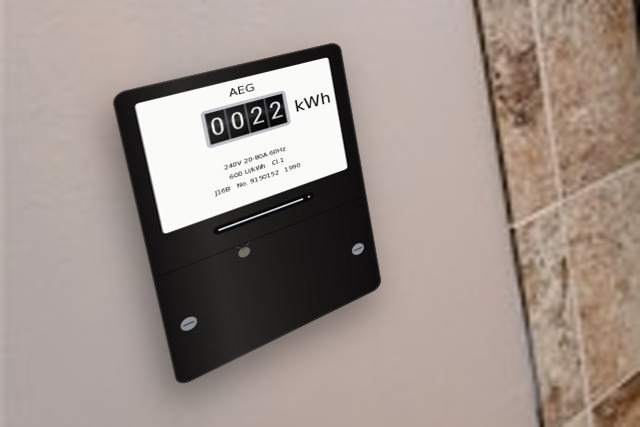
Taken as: 22,kWh
